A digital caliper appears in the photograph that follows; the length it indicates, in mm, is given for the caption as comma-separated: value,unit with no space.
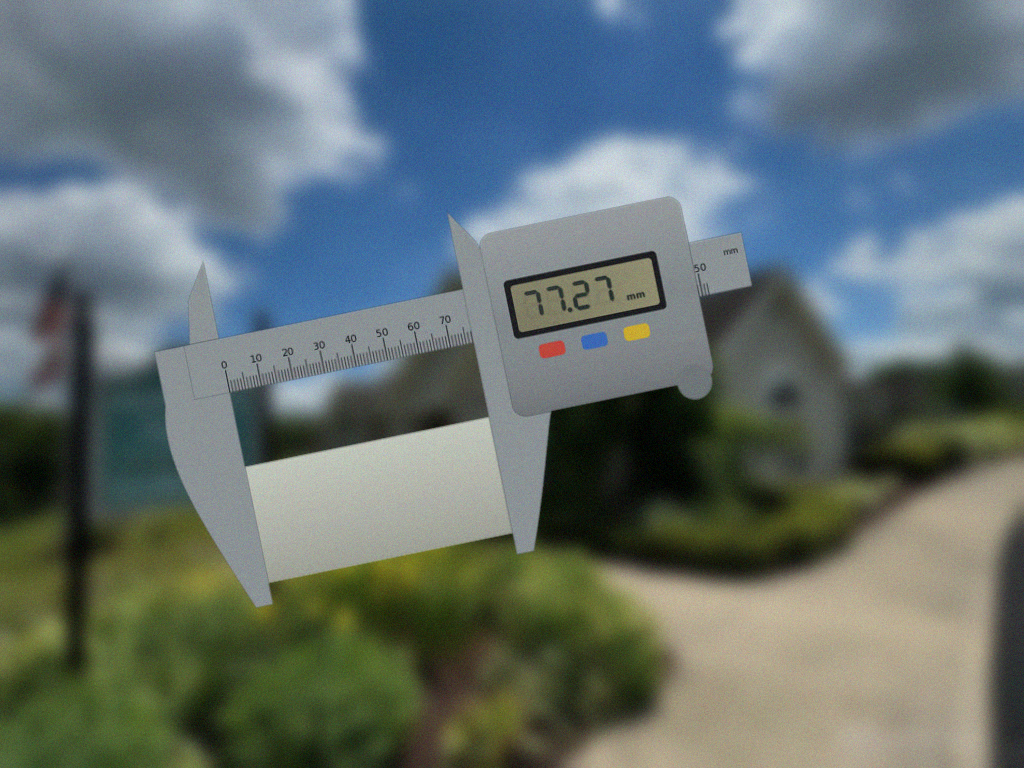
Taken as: 77.27,mm
